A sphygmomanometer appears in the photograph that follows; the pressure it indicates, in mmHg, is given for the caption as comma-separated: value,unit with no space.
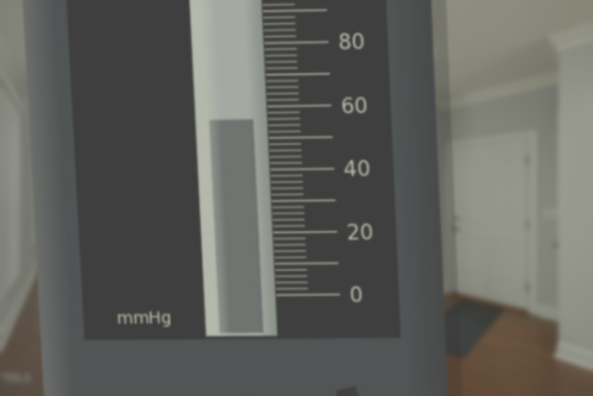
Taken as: 56,mmHg
